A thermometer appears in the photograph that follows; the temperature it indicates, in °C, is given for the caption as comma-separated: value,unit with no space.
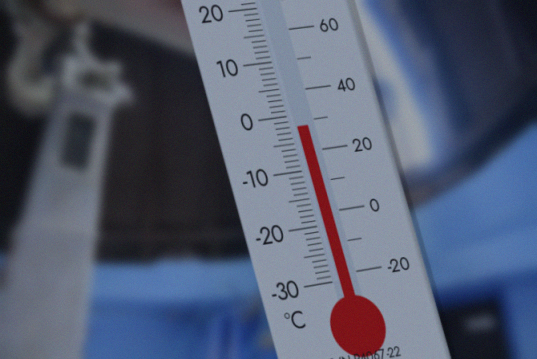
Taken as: -2,°C
